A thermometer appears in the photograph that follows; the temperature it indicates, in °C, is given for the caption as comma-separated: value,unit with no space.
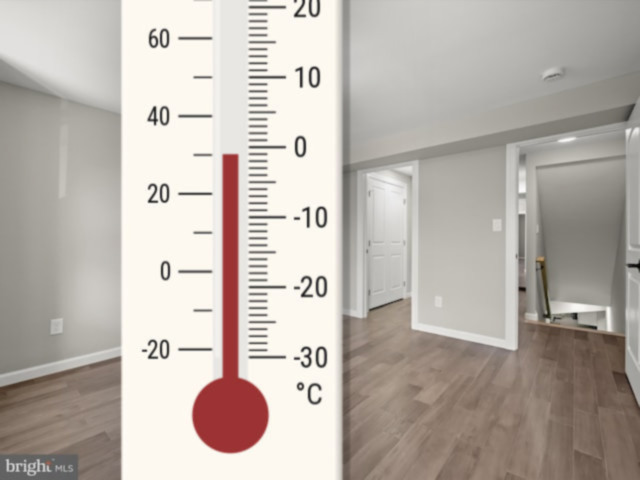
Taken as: -1,°C
